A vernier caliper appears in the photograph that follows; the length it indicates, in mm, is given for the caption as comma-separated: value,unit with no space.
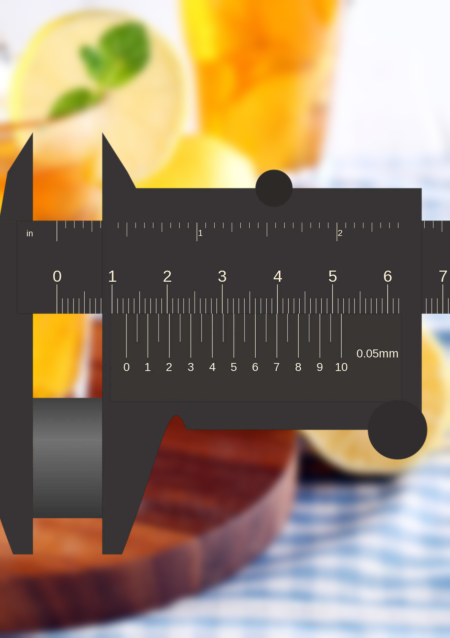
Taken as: 12.6,mm
